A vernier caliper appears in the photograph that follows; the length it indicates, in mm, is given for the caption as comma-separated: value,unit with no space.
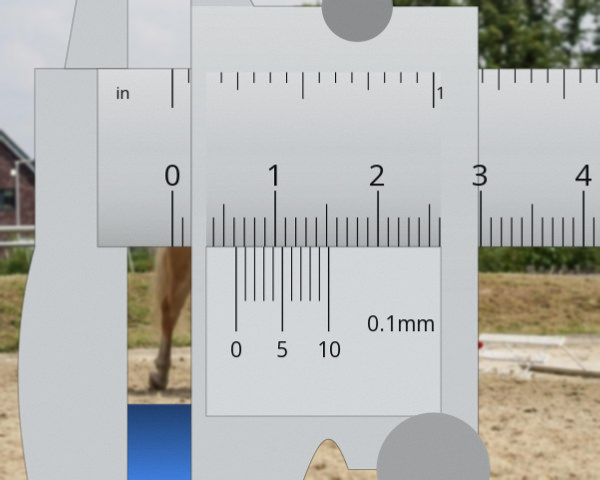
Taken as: 6.2,mm
